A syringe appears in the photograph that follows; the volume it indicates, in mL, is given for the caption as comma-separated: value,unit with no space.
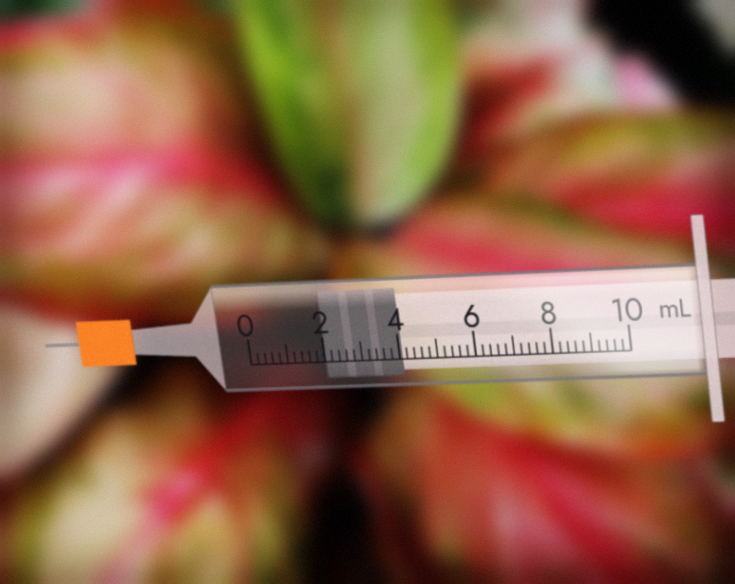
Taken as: 2,mL
